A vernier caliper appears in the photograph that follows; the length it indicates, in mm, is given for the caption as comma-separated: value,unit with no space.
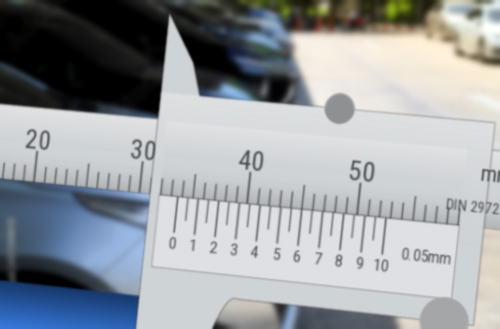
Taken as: 33.6,mm
